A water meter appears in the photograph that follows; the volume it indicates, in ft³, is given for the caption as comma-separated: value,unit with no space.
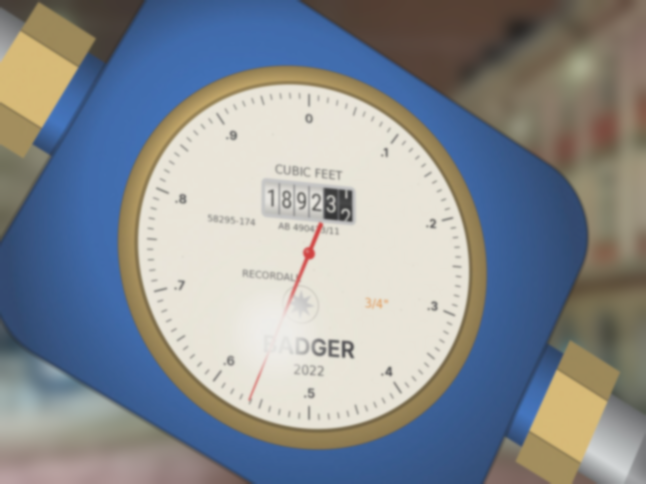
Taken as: 189231.56,ft³
